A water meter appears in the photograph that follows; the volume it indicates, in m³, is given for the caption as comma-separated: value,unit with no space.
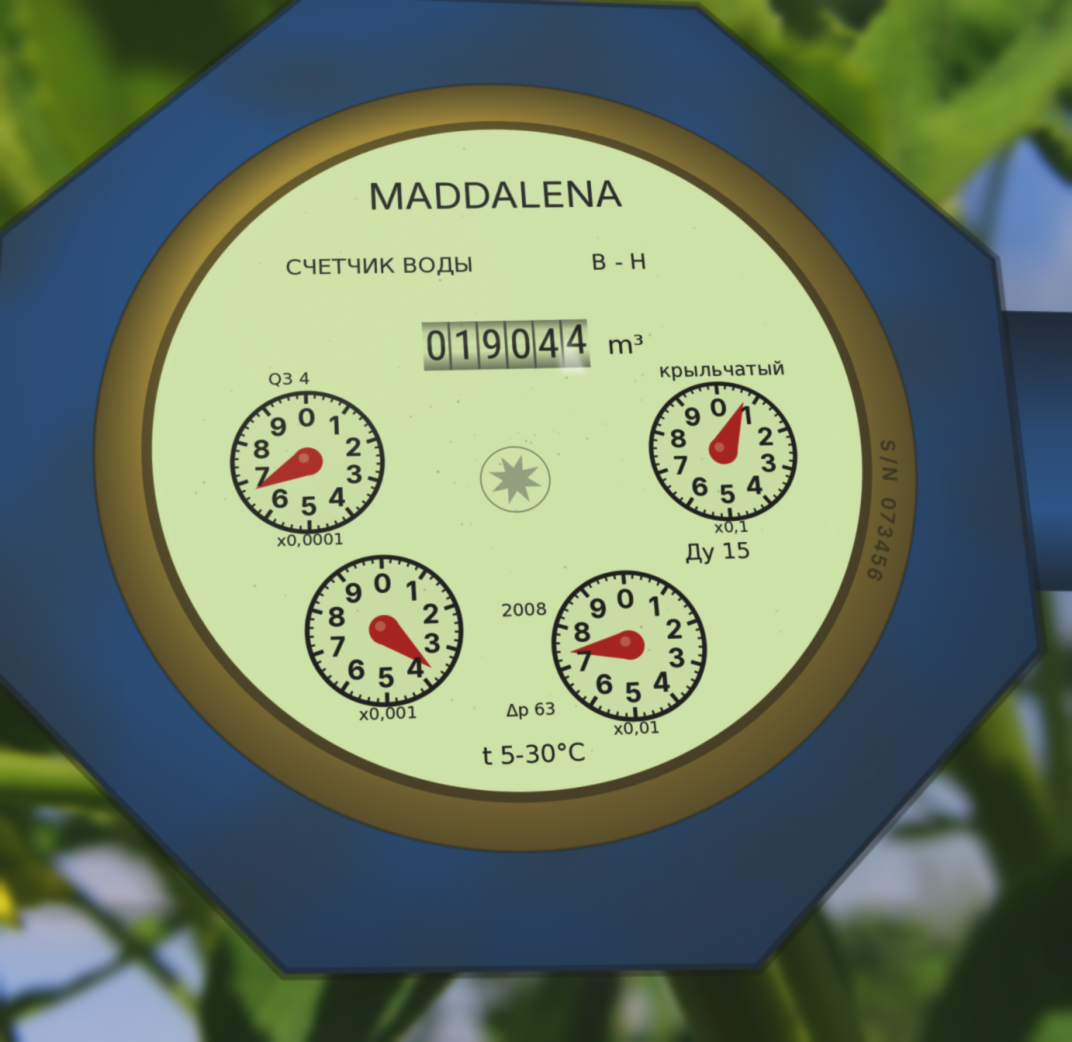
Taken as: 19044.0736,m³
